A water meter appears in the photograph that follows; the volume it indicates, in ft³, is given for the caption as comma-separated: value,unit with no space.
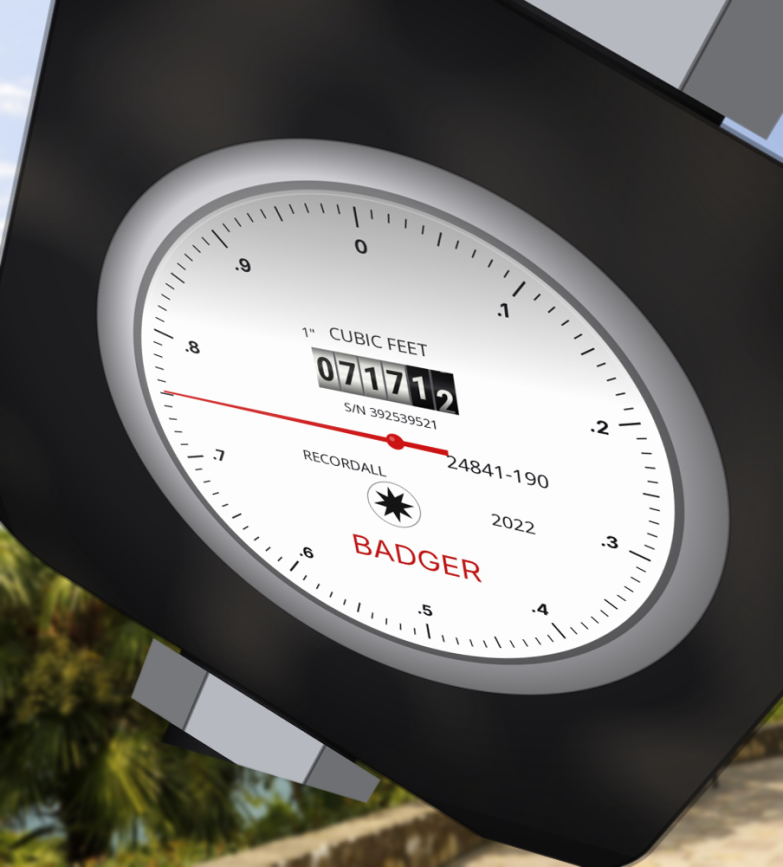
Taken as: 71711.75,ft³
